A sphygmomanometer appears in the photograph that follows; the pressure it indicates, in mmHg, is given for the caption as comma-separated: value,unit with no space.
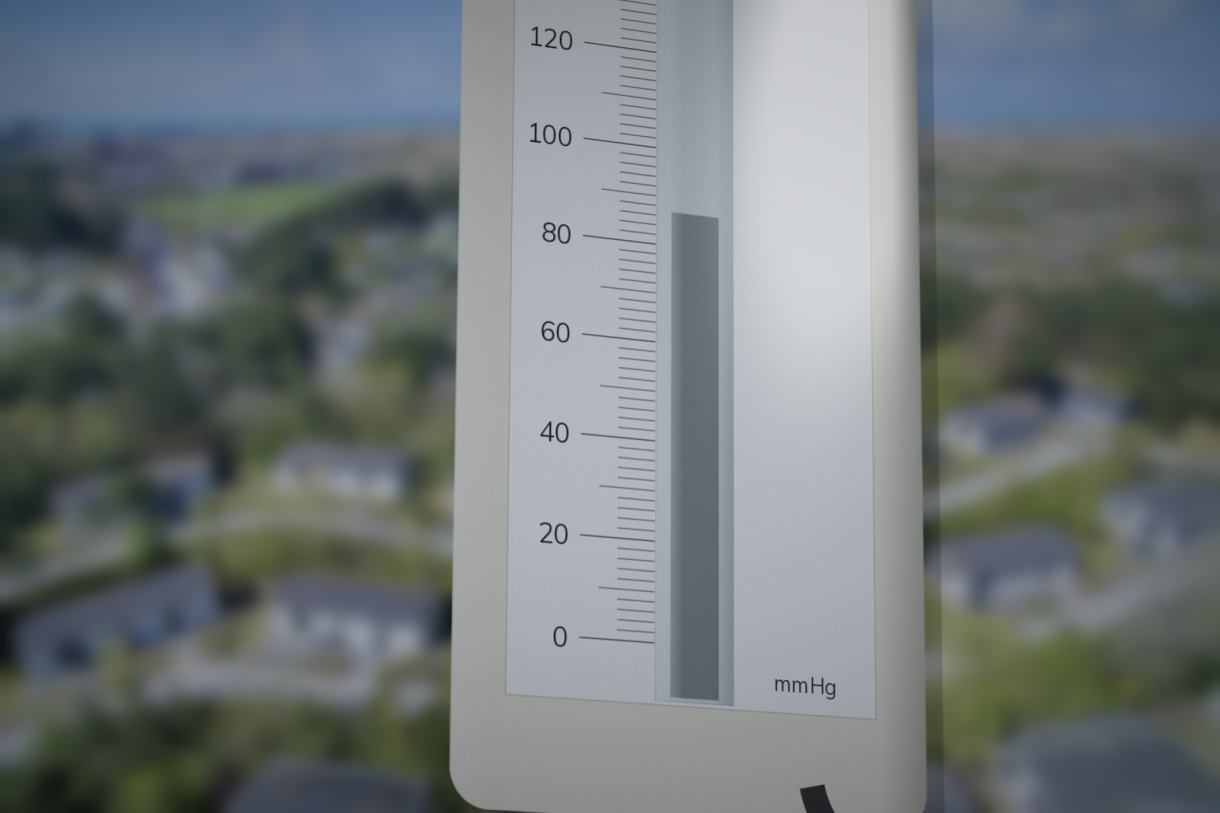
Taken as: 87,mmHg
